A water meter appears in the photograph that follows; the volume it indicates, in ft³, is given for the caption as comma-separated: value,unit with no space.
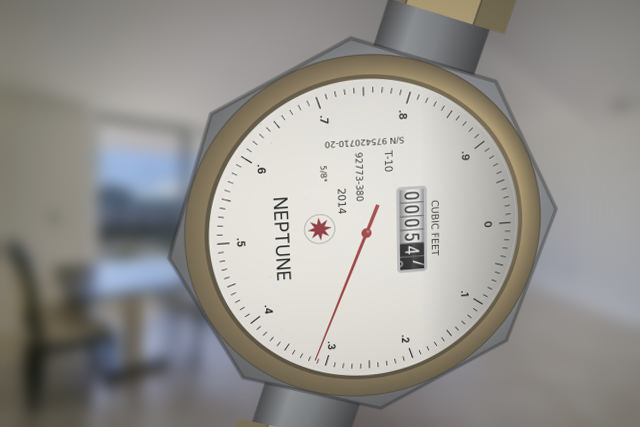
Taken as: 547.31,ft³
